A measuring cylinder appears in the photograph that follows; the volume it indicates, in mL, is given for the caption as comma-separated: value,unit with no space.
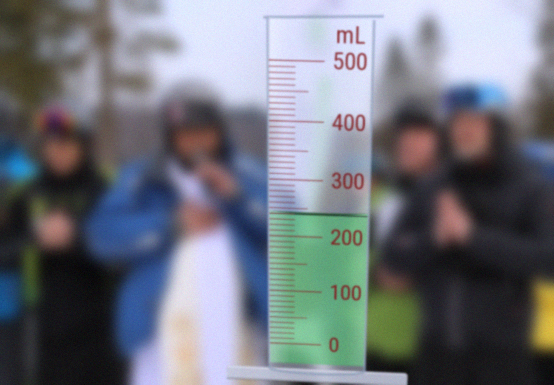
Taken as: 240,mL
